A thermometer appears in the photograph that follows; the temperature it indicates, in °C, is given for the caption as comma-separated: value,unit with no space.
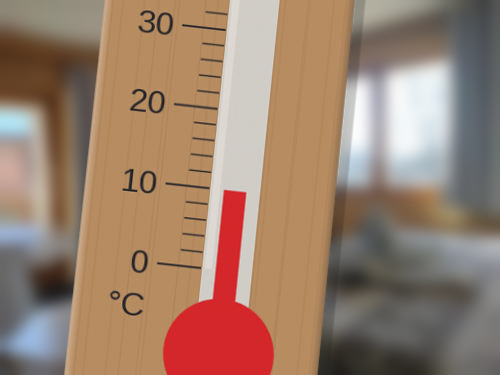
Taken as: 10,°C
